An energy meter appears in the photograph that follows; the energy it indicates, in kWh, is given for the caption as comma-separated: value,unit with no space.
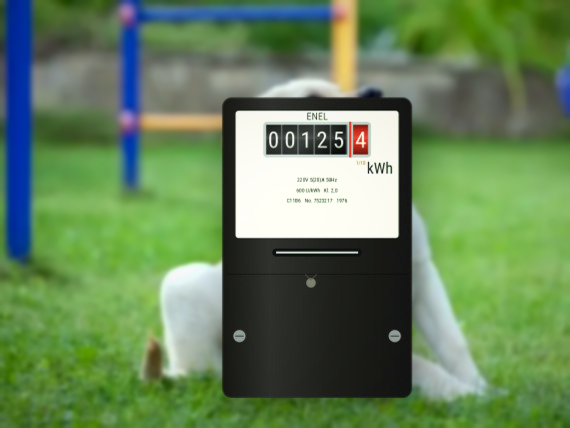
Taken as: 125.4,kWh
